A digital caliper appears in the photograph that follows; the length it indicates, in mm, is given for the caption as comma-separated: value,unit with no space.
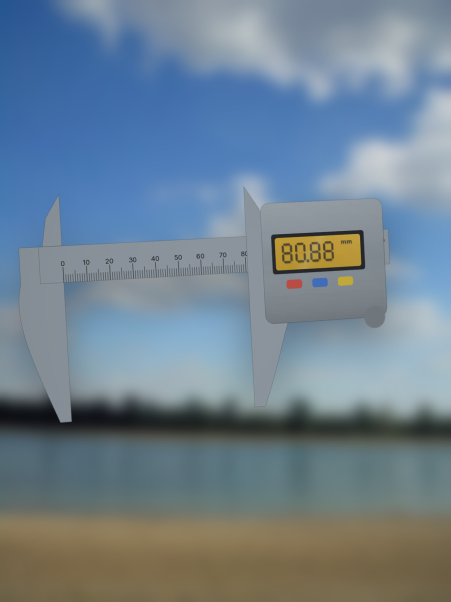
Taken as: 80.88,mm
